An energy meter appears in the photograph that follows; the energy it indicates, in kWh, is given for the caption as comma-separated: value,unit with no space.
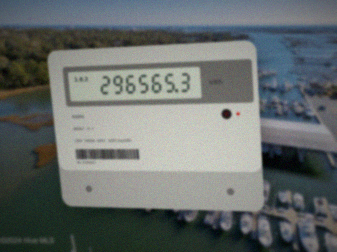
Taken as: 296565.3,kWh
